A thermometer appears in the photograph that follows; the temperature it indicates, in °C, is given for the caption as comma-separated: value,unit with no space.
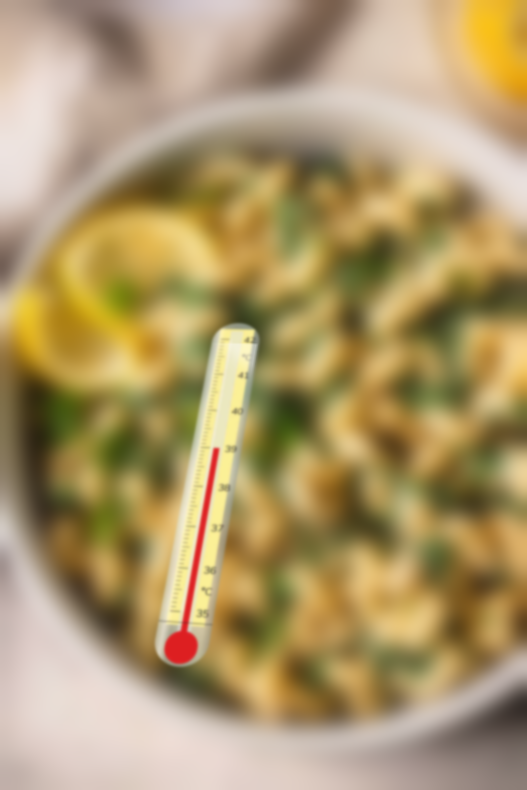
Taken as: 39,°C
